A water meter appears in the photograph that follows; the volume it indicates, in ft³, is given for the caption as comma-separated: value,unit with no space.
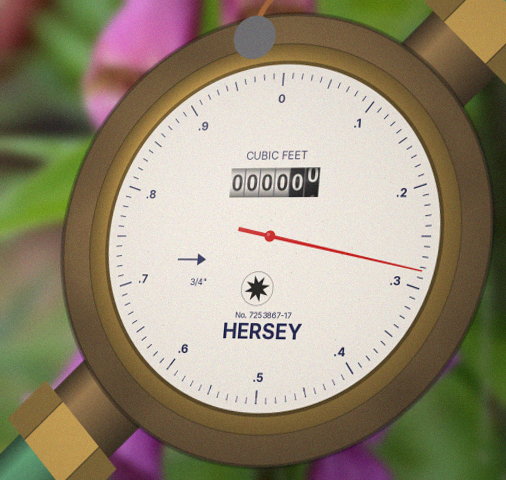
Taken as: 0.28,ft³
